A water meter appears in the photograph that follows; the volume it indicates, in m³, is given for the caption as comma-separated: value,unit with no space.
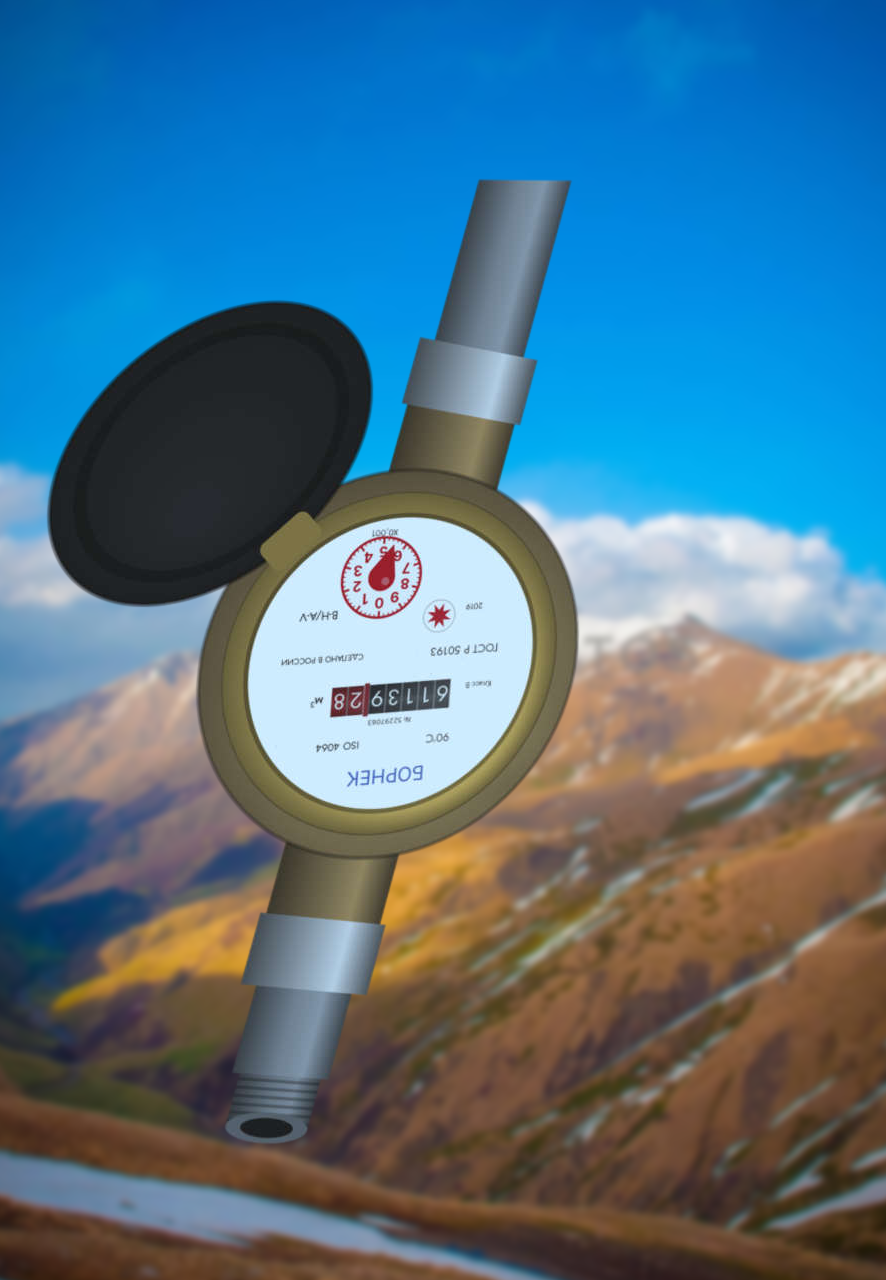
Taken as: 61139.285,m³
